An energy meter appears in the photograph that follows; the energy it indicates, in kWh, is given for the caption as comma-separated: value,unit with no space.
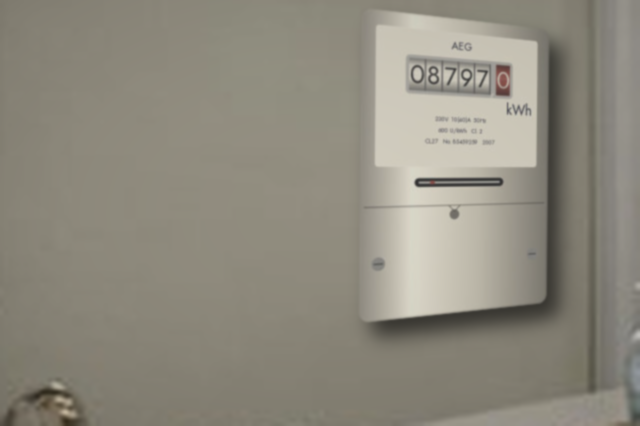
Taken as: 8797.0,kWh
